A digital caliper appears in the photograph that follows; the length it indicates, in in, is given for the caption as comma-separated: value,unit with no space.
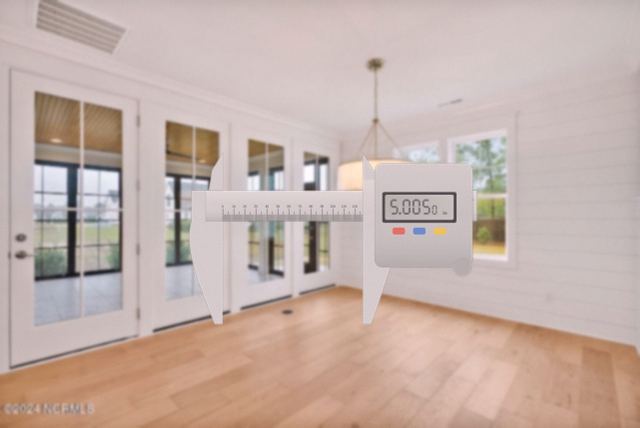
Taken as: 5.0050,in
